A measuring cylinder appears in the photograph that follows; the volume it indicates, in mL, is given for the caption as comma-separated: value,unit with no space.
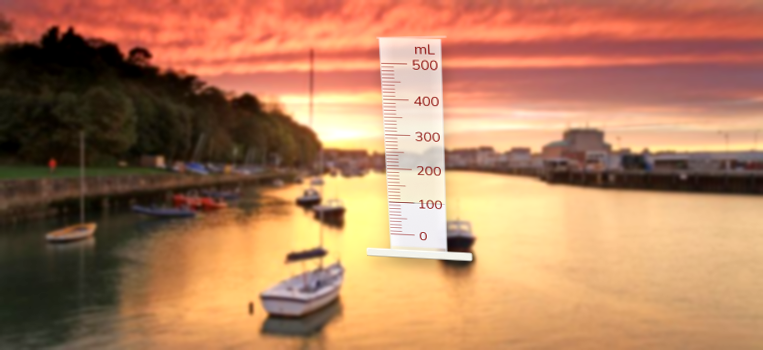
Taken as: 100,mL
